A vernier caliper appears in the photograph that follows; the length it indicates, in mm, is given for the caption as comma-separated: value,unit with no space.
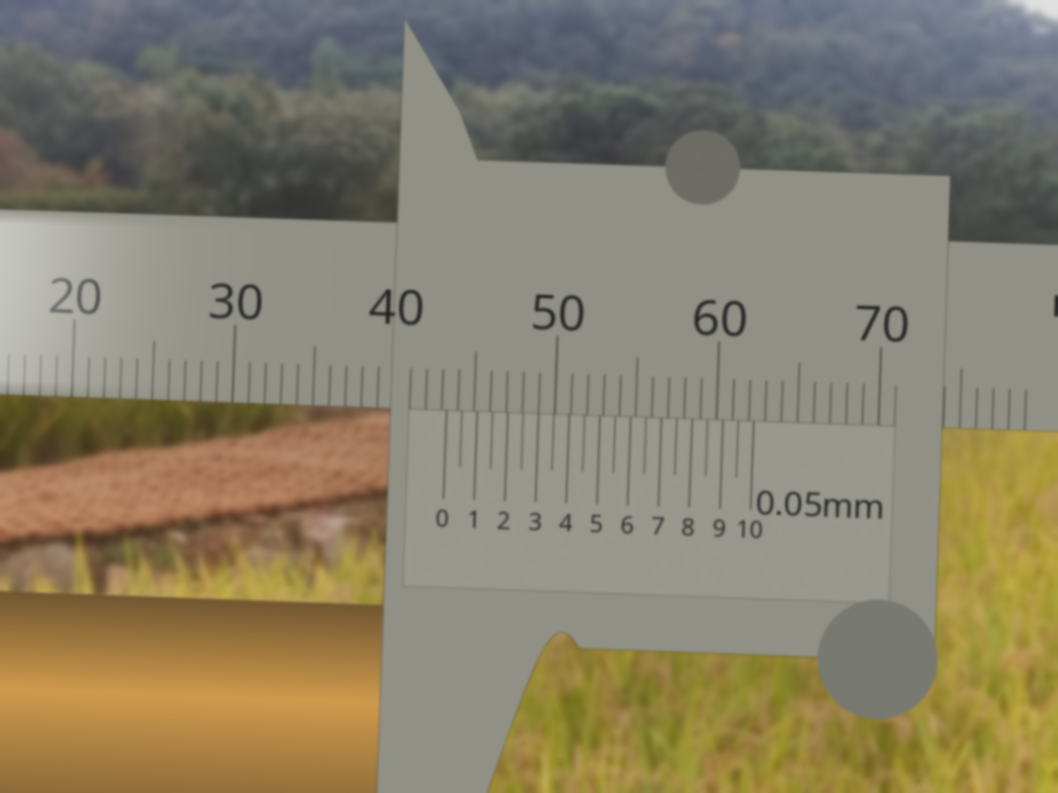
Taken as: 43.3,mm
